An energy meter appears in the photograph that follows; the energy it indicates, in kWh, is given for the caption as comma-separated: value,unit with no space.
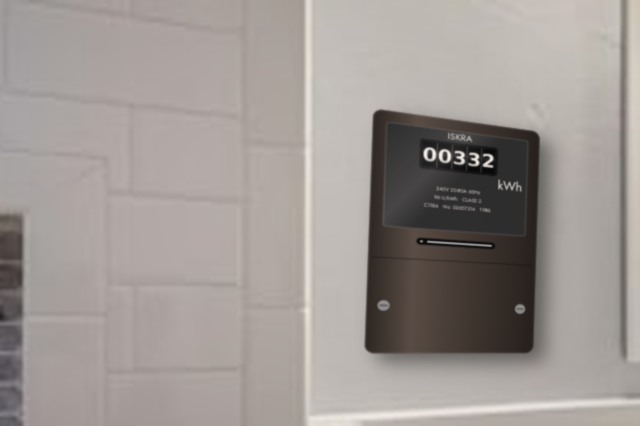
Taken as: 332,kWh
